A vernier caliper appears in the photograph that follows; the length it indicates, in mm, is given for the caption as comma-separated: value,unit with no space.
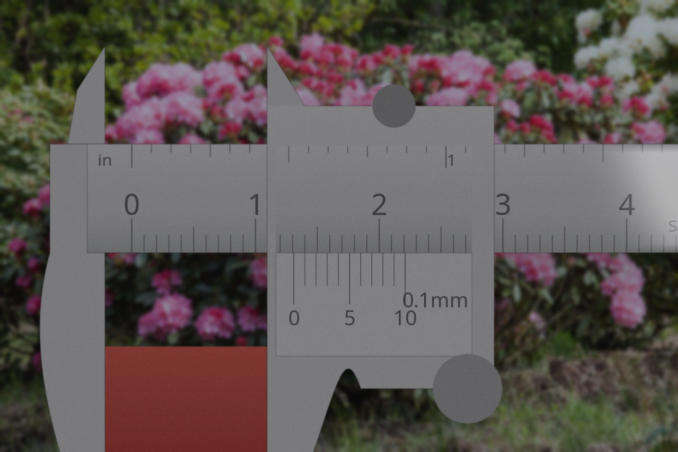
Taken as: 13.1,mm
